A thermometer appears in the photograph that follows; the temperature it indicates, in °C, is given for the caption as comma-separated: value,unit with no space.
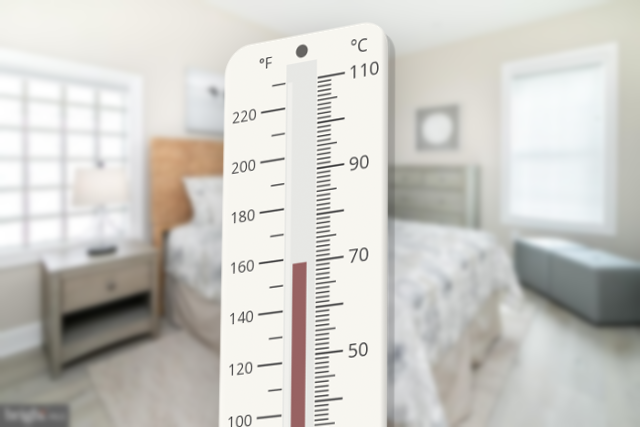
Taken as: 70,°C
